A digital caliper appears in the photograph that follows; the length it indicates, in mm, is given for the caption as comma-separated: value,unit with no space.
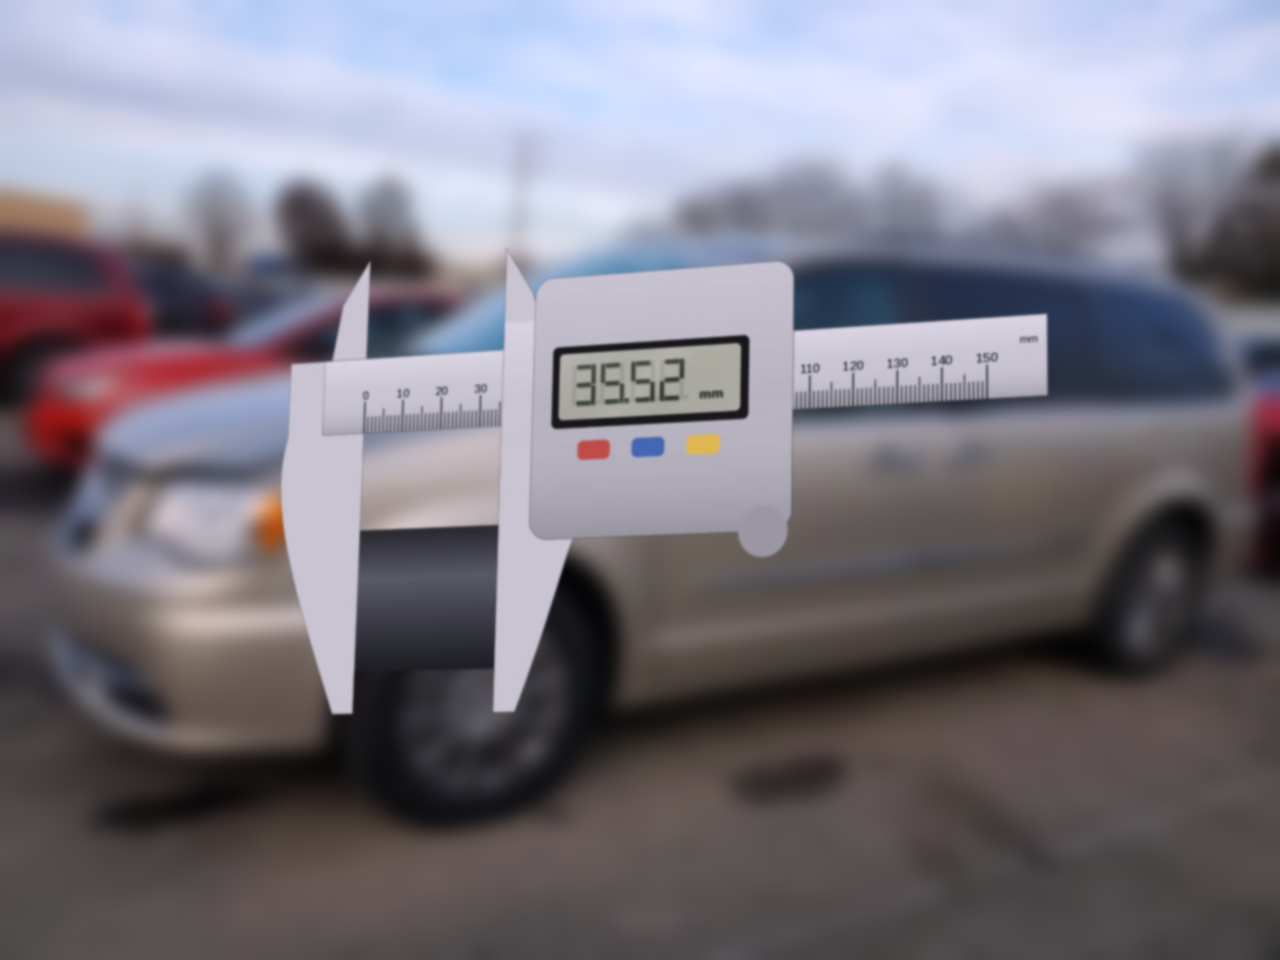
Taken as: 35.52,mm
